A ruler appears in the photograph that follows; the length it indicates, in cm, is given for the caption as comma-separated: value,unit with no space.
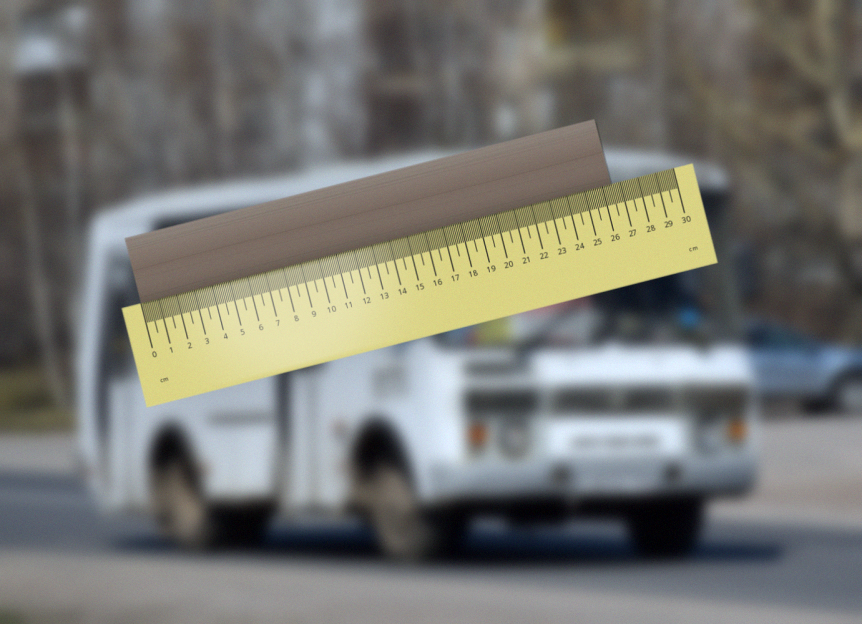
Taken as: 26.5,cm
